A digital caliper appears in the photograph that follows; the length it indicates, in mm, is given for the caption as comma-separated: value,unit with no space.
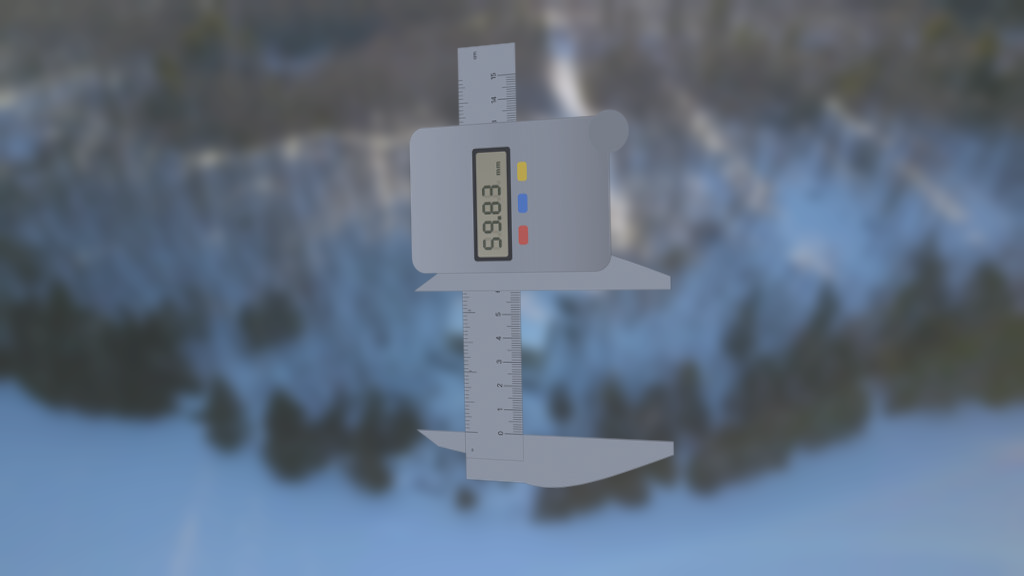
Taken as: 59.83,mm
